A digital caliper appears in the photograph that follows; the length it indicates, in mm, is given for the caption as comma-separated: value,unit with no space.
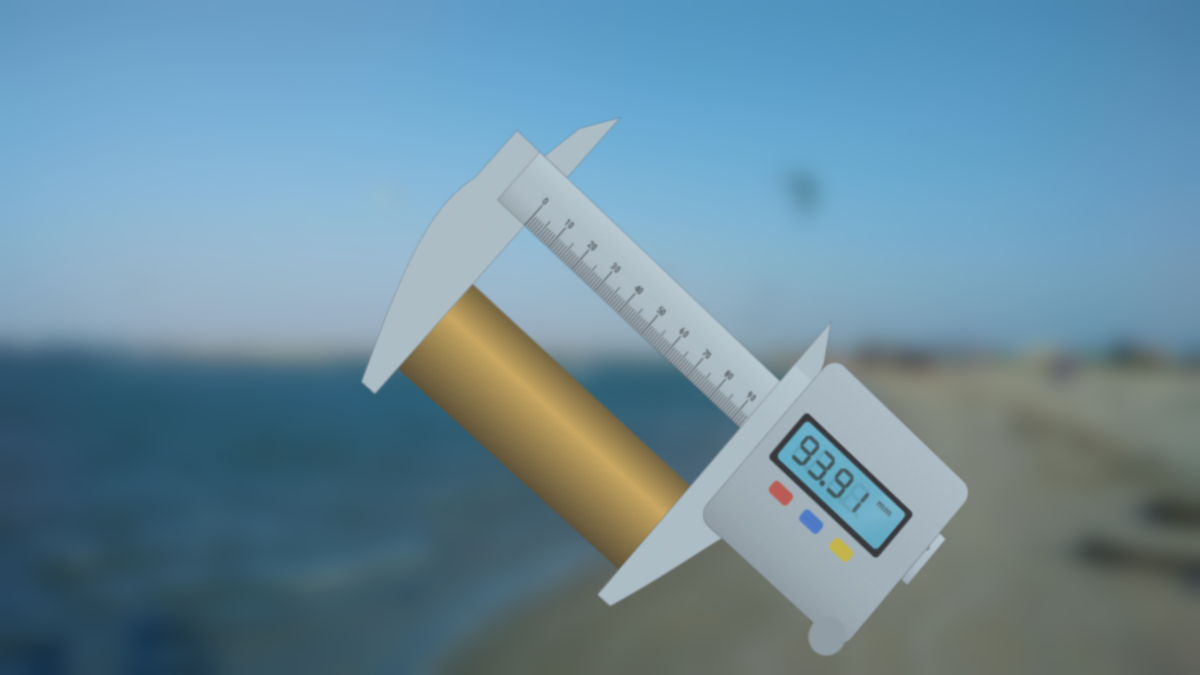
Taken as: 93.91,mm
